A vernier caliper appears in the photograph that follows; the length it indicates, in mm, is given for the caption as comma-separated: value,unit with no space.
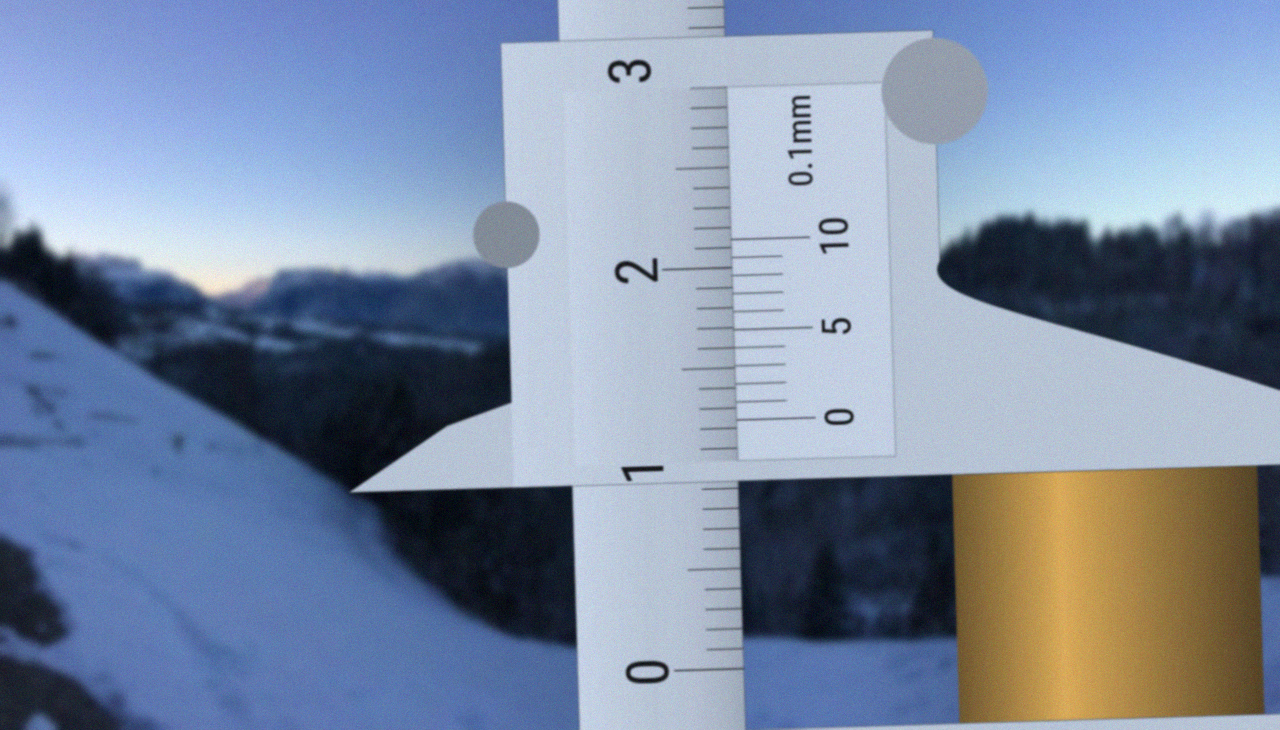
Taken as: 12.4,mm
